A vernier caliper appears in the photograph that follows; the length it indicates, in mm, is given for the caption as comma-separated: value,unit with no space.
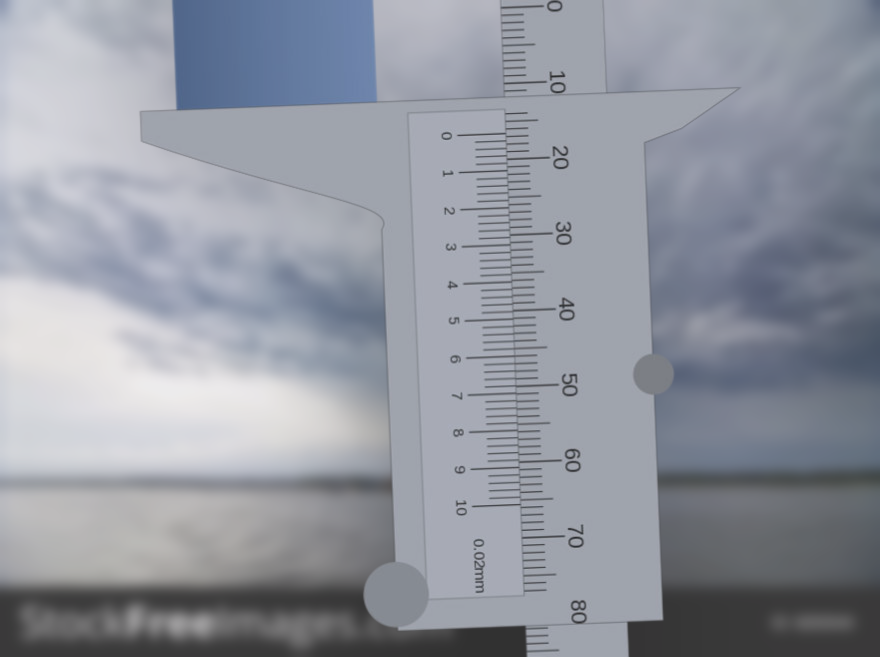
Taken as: 16.6,mm
